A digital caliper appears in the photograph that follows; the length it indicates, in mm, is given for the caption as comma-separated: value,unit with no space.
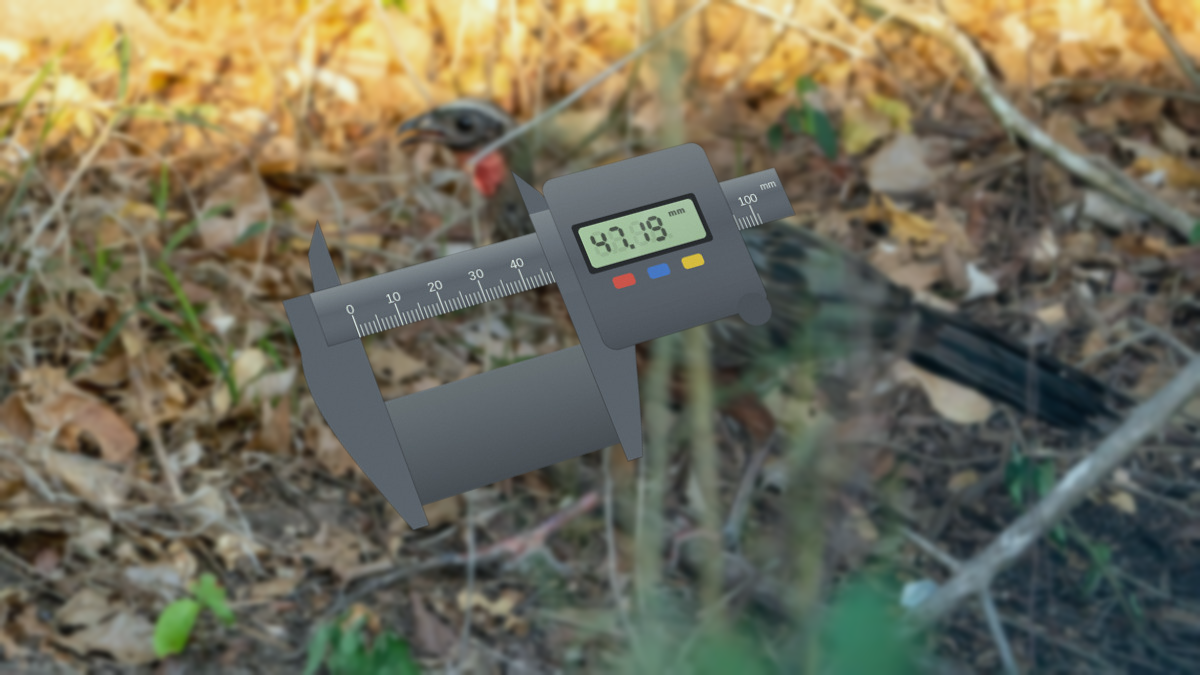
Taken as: 47.19,mm
